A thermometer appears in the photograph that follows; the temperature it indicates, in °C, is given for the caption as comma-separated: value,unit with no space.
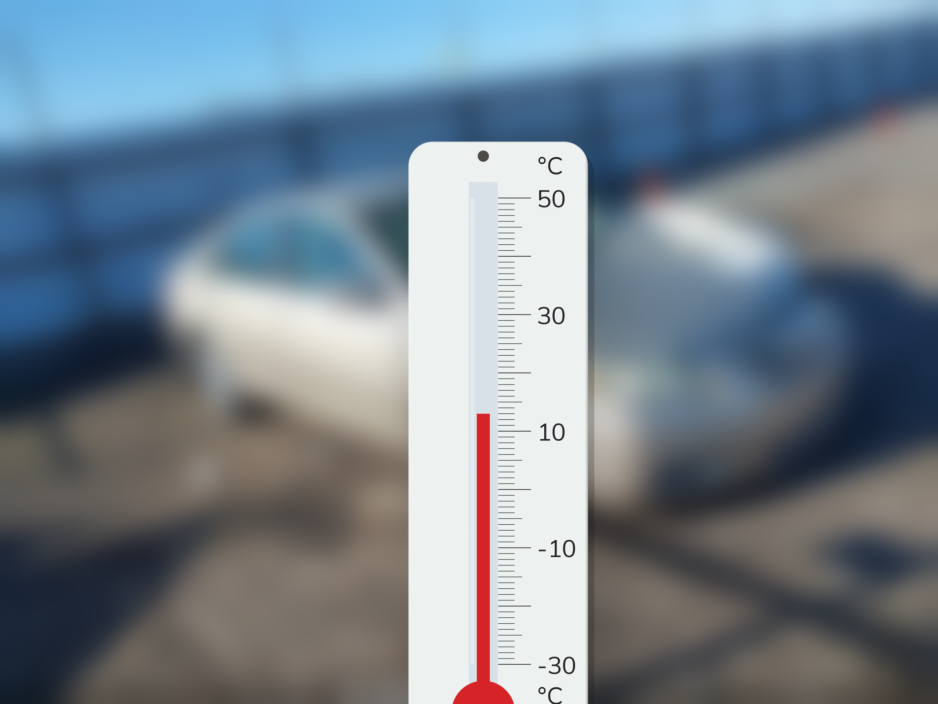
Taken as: 13,°C
